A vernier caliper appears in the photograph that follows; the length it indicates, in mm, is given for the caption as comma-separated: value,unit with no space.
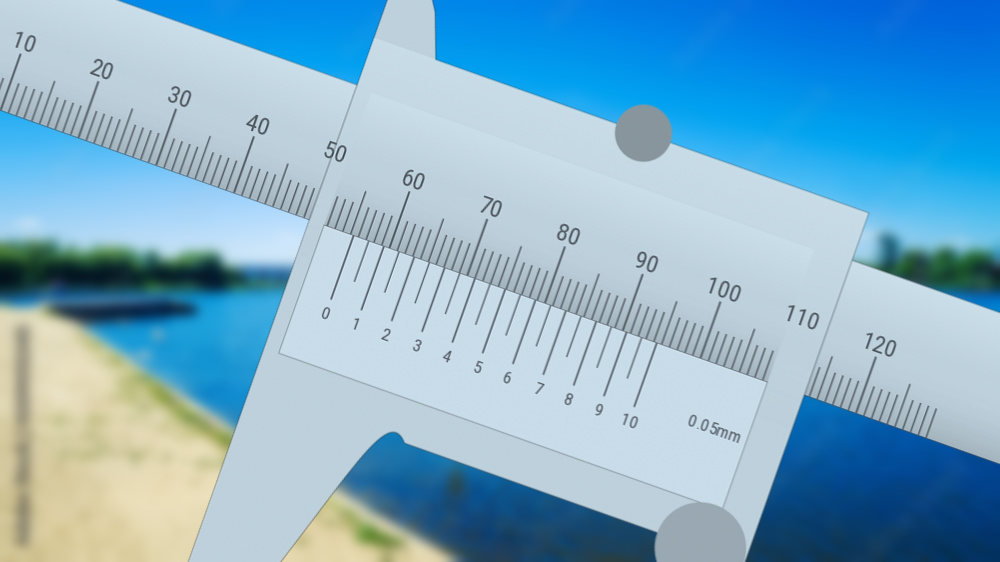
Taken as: 55.4,mm
